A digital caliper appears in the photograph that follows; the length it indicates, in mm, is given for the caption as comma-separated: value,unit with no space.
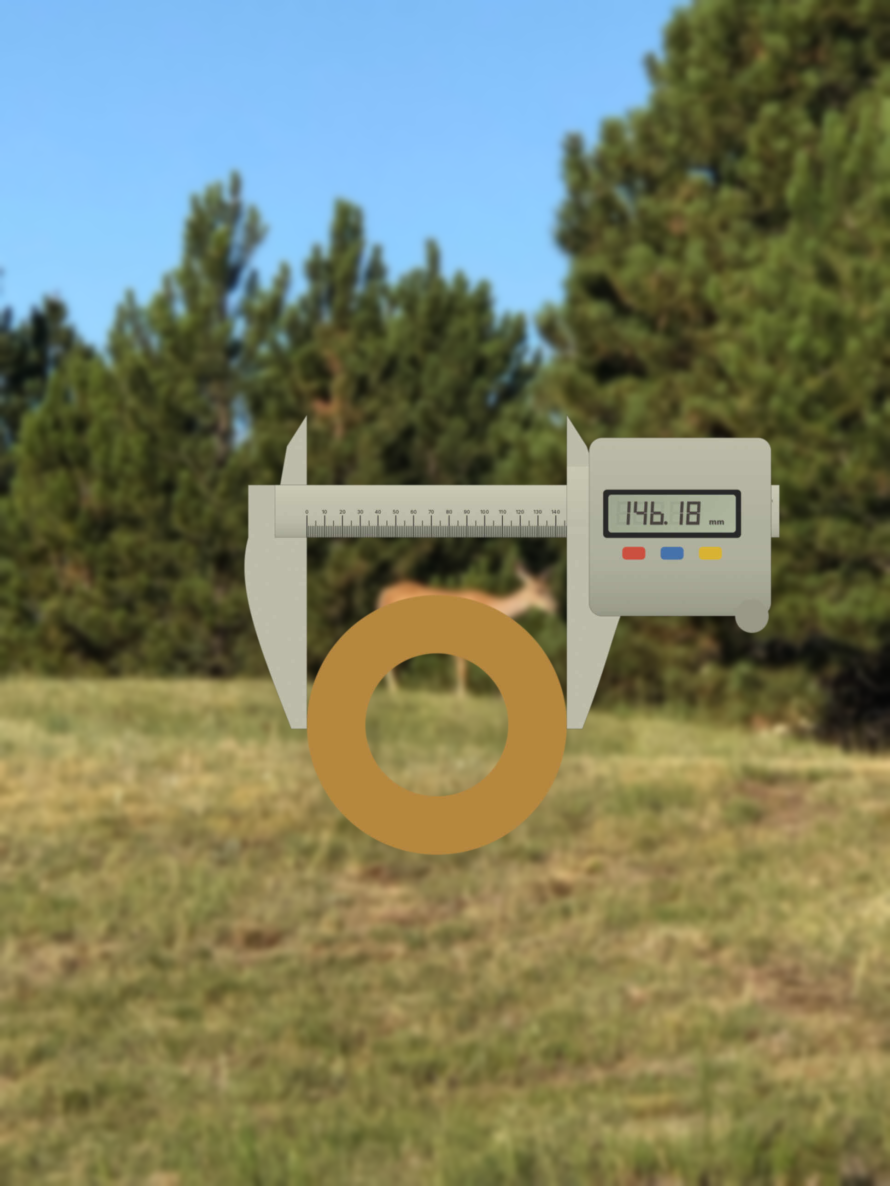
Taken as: 146.18,mm
